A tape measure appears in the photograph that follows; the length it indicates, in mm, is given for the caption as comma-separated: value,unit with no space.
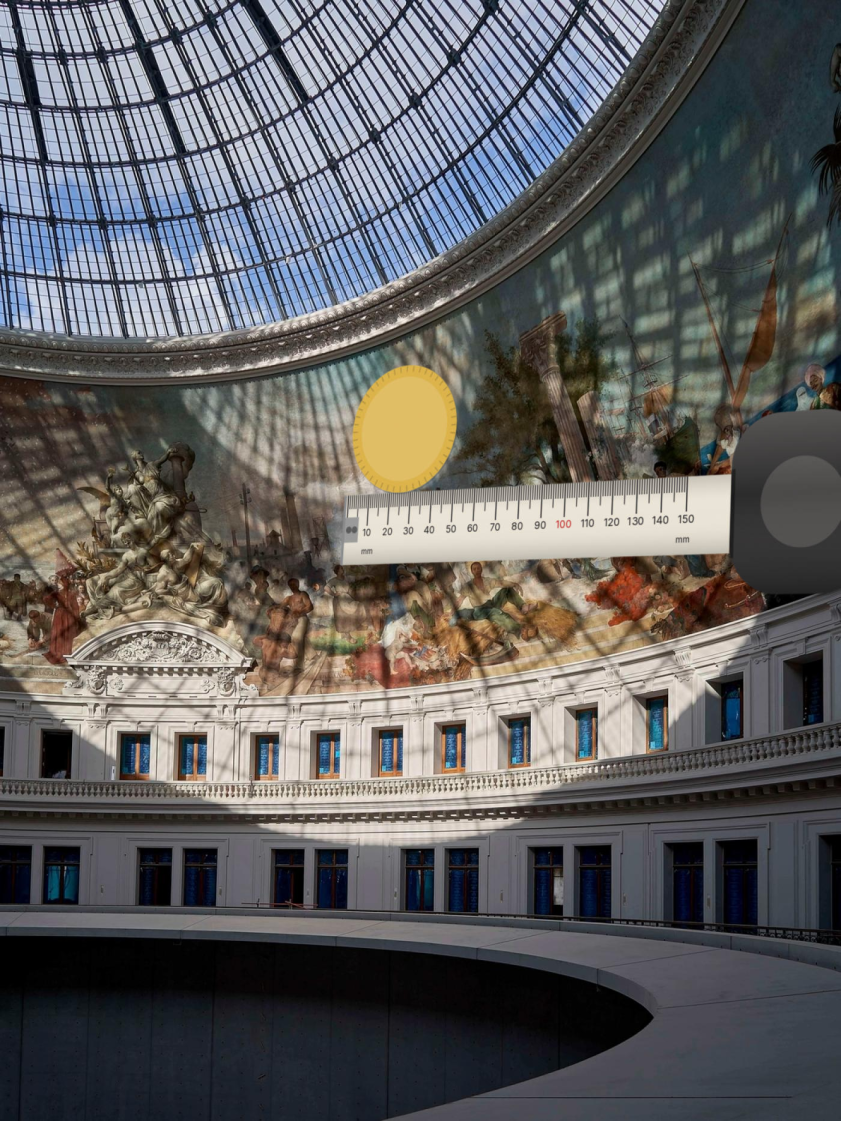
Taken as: 50,mm
